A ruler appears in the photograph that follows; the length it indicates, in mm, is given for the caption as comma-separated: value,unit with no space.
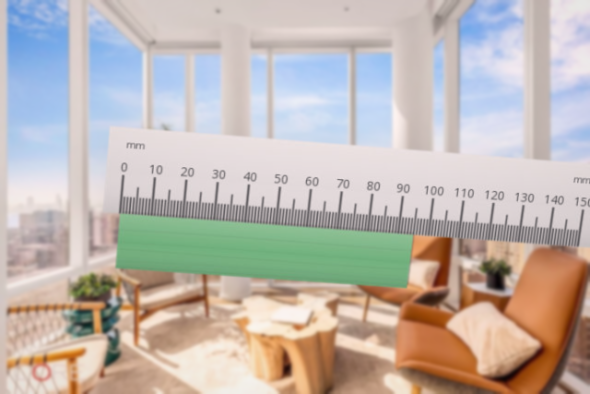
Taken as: 95,mm
